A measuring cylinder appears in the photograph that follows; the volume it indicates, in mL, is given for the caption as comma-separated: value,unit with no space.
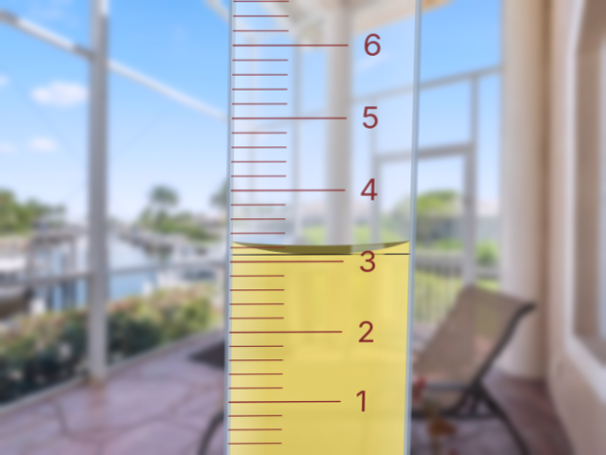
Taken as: 3.1,mL
